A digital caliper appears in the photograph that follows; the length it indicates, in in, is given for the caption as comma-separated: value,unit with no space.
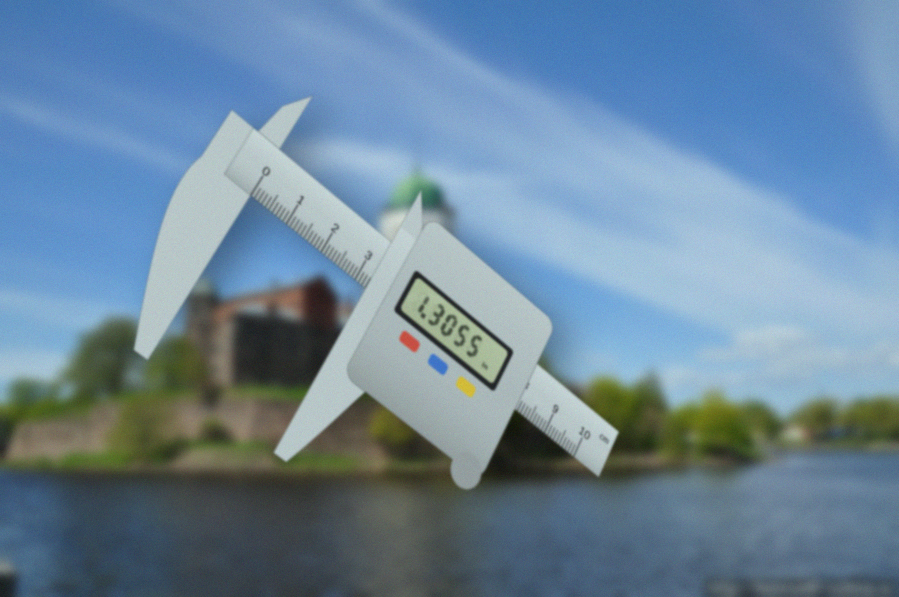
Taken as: 1.3055,in
